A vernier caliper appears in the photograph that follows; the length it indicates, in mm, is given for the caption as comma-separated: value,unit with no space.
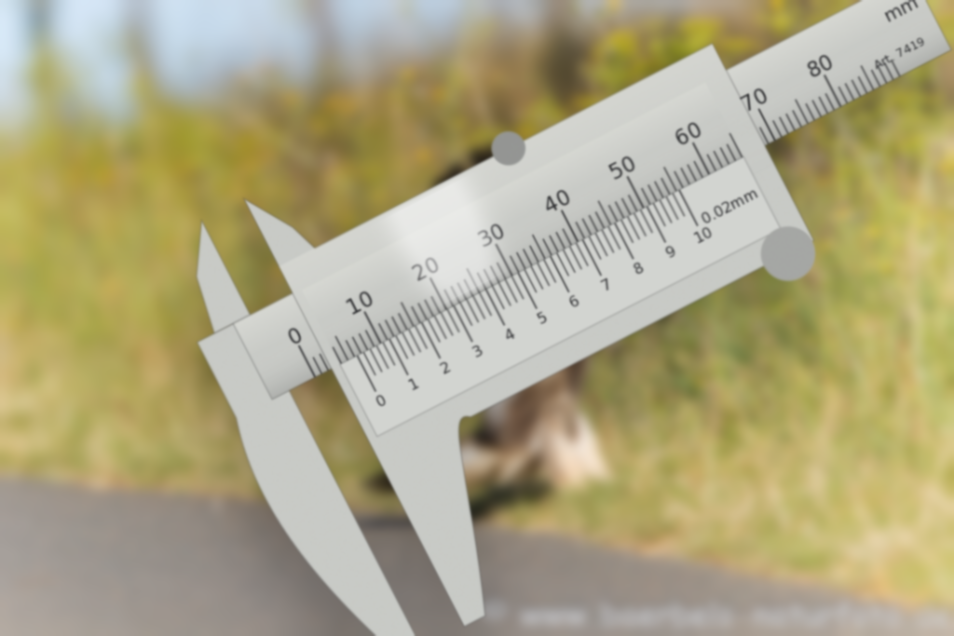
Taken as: 6.4,mm
